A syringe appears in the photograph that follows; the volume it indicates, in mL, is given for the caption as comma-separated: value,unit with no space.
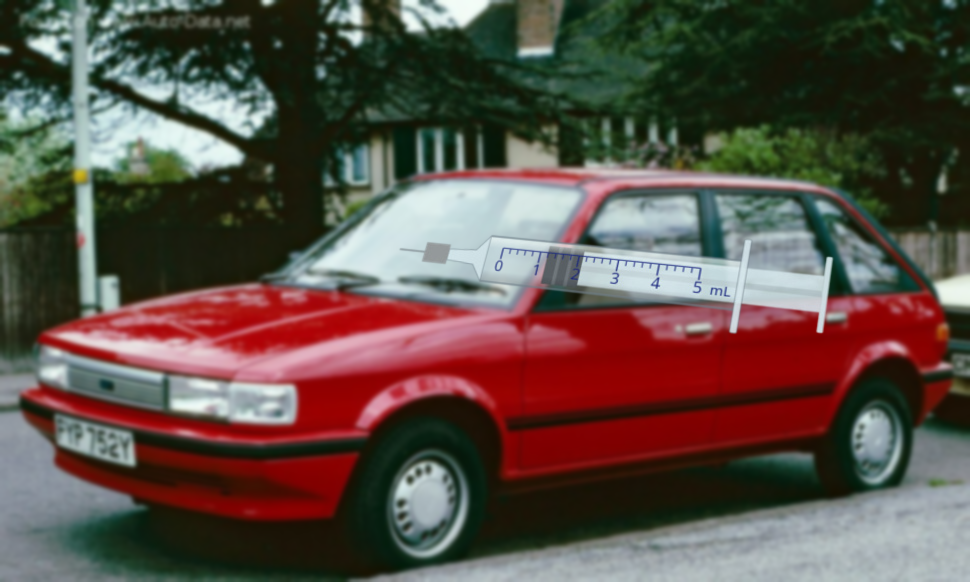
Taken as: 1.2,mL
